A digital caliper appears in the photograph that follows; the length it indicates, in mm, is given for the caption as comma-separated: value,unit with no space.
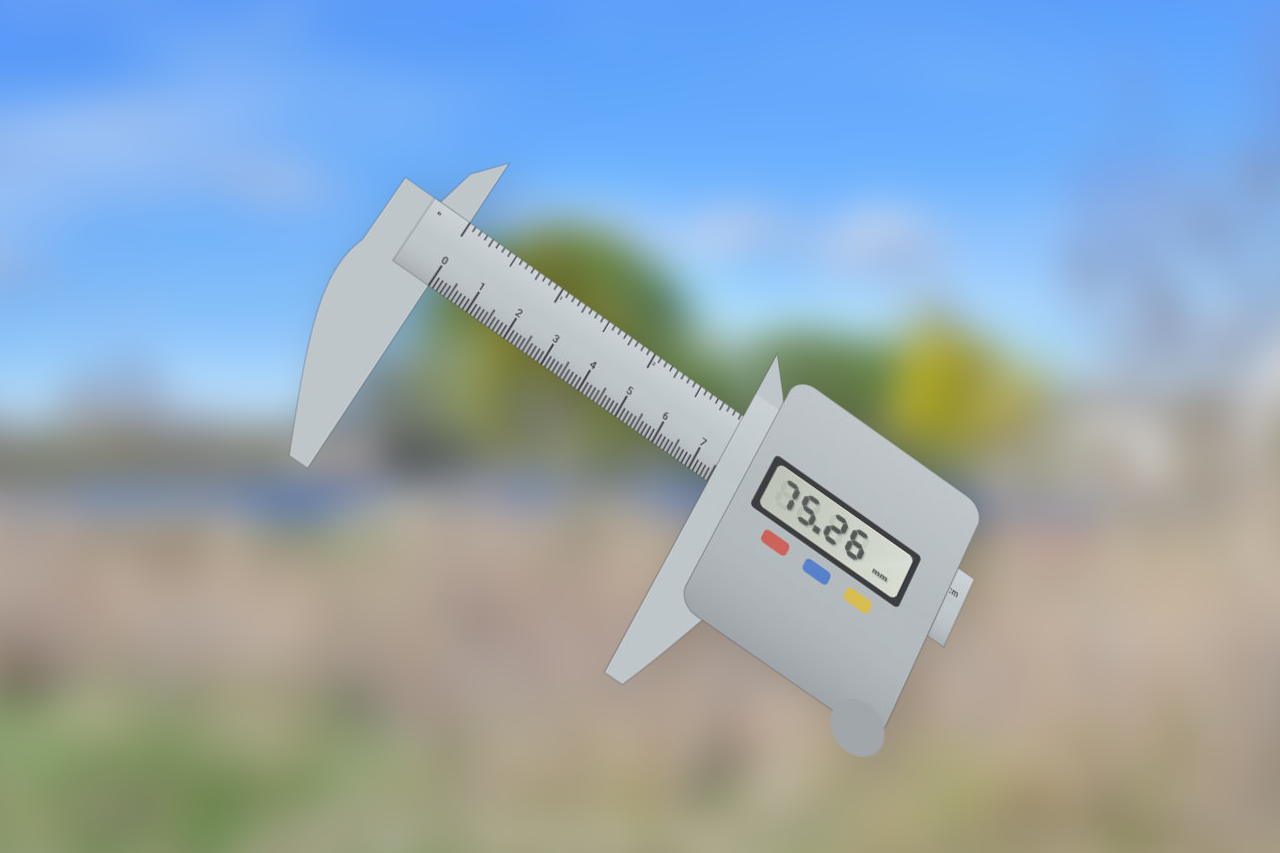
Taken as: 75.26,mm
